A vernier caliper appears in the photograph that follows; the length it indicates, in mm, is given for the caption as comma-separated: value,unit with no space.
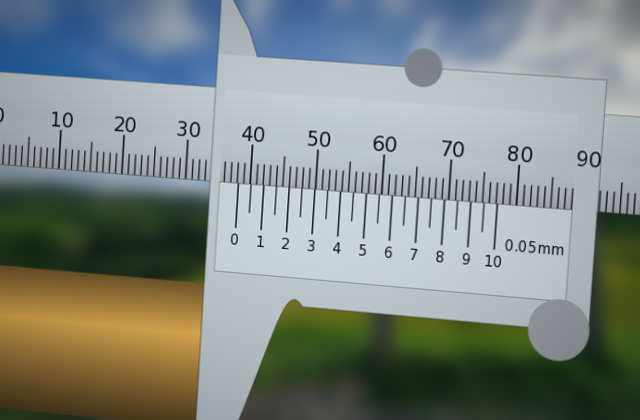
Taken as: 38.2,mm
